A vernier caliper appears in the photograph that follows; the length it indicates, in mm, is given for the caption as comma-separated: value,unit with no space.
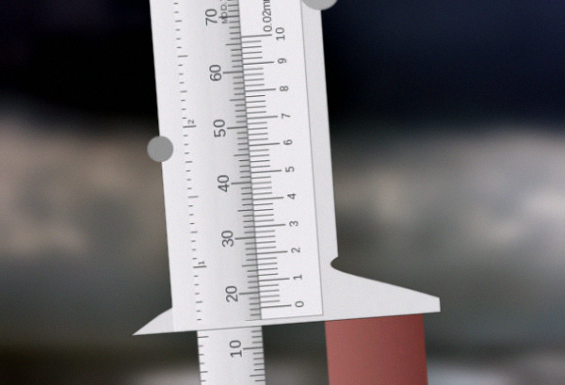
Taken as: 17.2,mm
